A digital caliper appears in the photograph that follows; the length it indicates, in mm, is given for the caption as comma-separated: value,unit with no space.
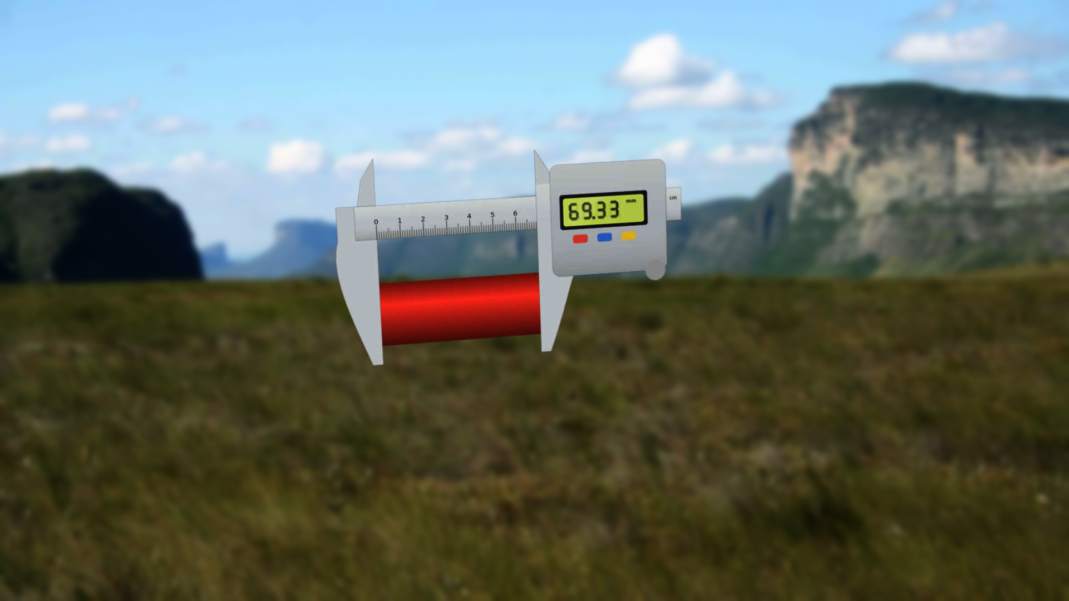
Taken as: 69.33,mm
